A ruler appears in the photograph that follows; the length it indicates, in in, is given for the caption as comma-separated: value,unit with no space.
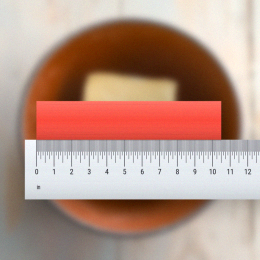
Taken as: 10.5,in
